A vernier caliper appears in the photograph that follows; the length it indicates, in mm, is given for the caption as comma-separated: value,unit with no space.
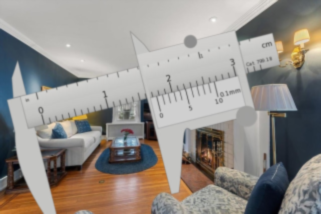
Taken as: 17.6,mm
